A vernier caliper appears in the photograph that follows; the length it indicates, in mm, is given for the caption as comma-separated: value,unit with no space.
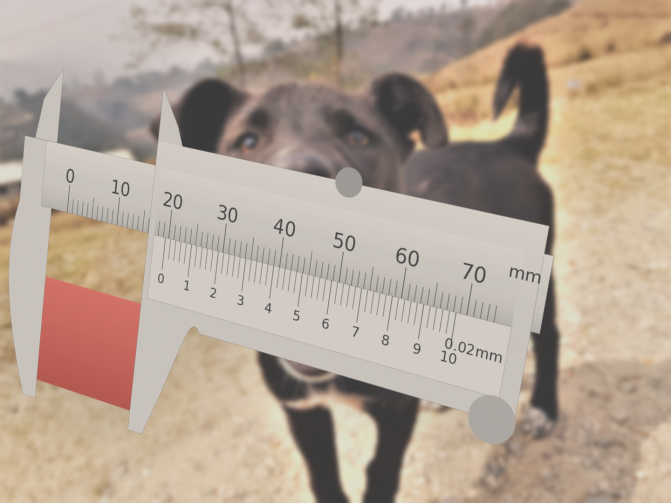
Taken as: 19.4,mm
